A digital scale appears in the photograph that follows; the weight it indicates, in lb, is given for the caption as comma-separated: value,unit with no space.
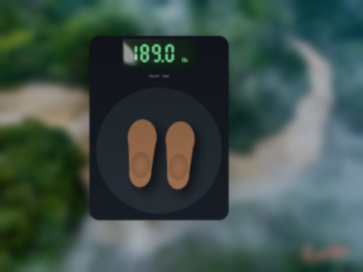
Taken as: 189.0,lb
